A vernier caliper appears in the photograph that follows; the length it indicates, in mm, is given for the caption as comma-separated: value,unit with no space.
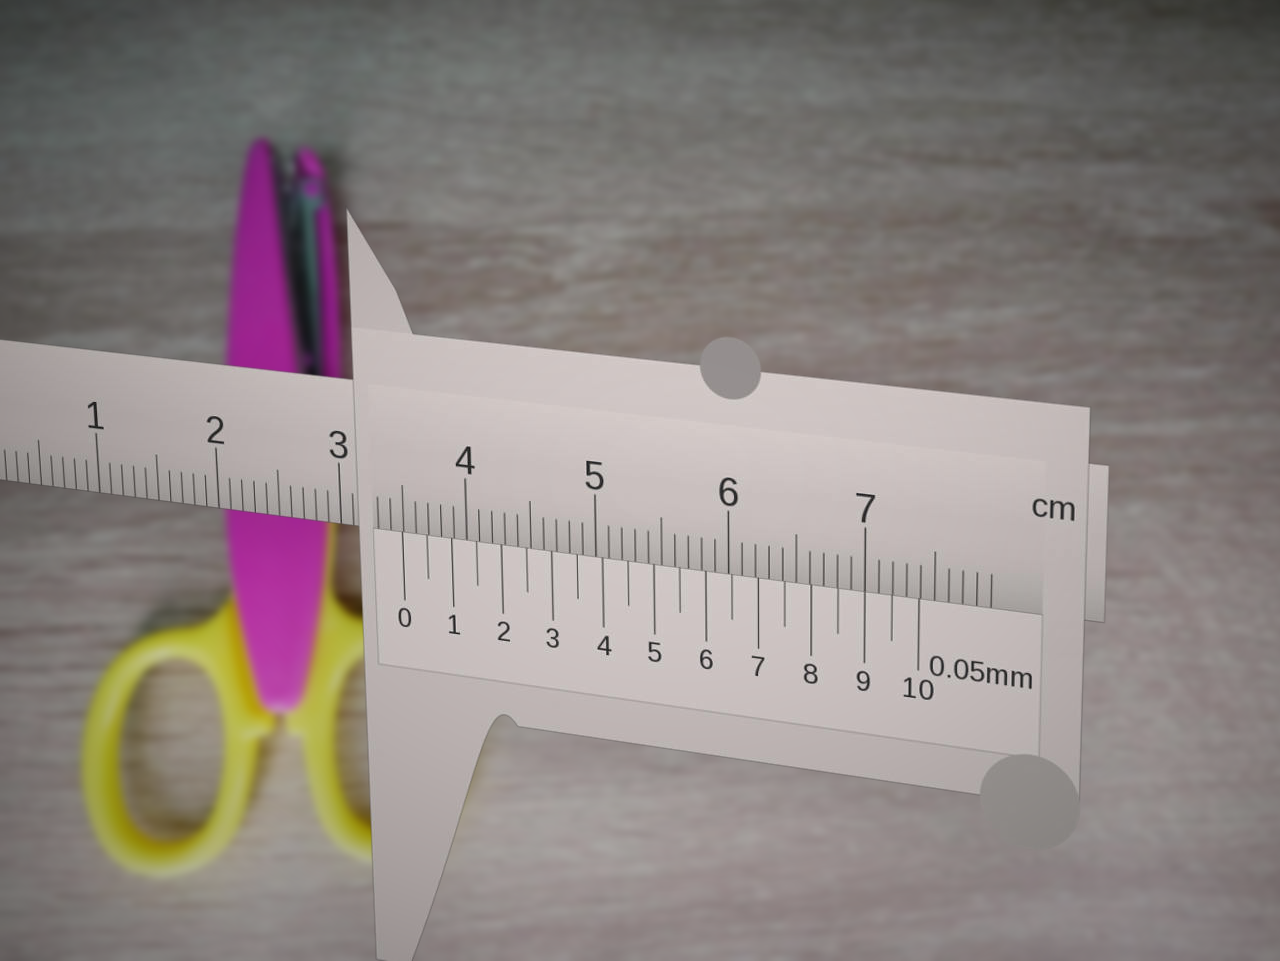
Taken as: 34.9,mm
